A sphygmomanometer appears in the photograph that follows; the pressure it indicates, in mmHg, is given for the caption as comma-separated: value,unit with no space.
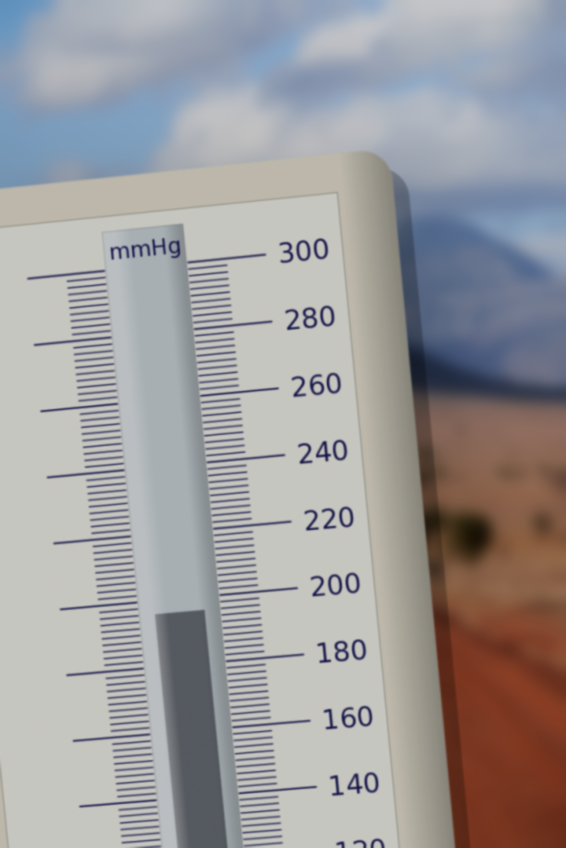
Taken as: 196,mmHg
